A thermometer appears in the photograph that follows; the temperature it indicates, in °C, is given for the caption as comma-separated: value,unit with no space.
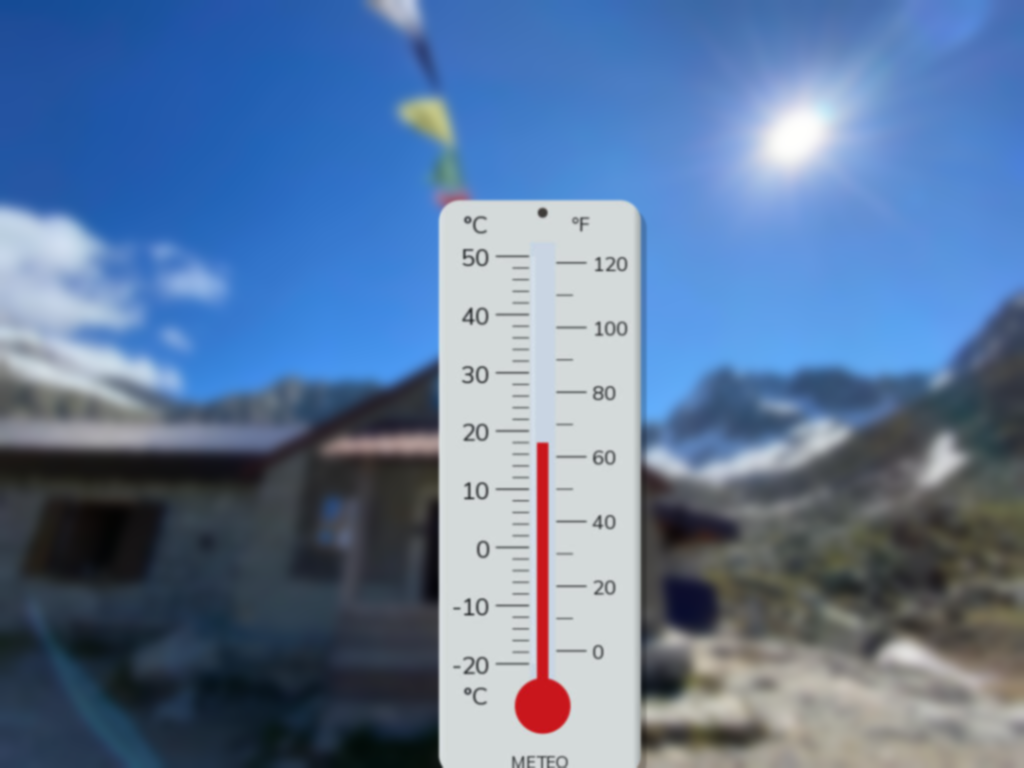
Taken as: 18,°C
